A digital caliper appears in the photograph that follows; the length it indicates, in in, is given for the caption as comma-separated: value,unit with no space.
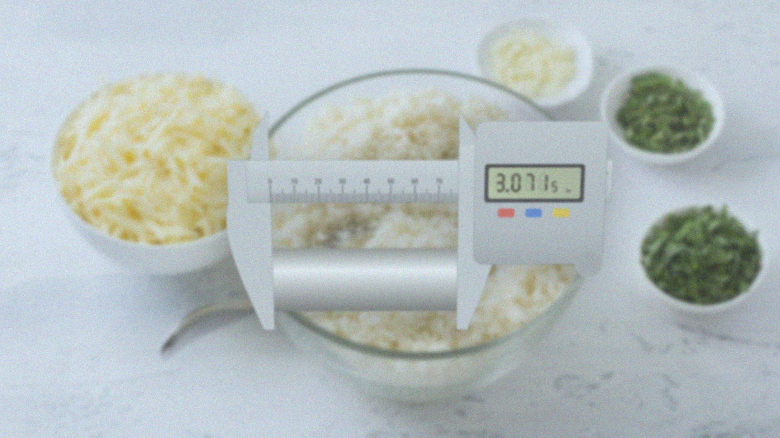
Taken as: 3.0715,in
